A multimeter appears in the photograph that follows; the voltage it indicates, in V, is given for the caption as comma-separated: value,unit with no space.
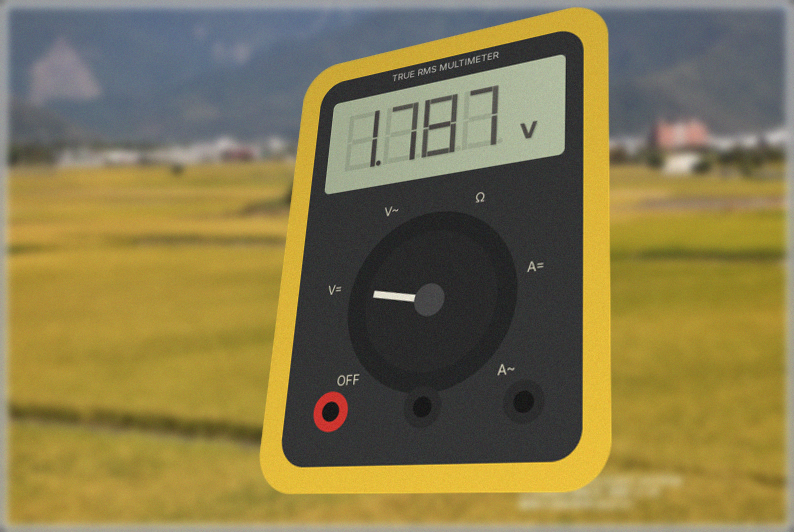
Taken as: 1.787,V
